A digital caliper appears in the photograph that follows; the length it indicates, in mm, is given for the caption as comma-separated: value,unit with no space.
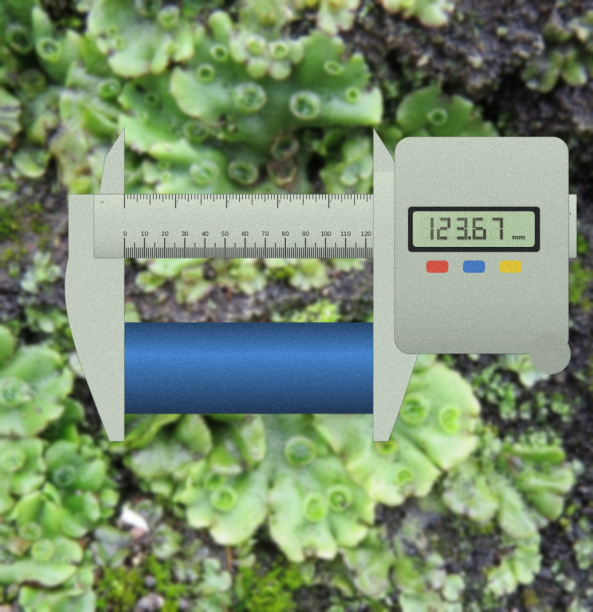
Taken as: 123.67,mm
